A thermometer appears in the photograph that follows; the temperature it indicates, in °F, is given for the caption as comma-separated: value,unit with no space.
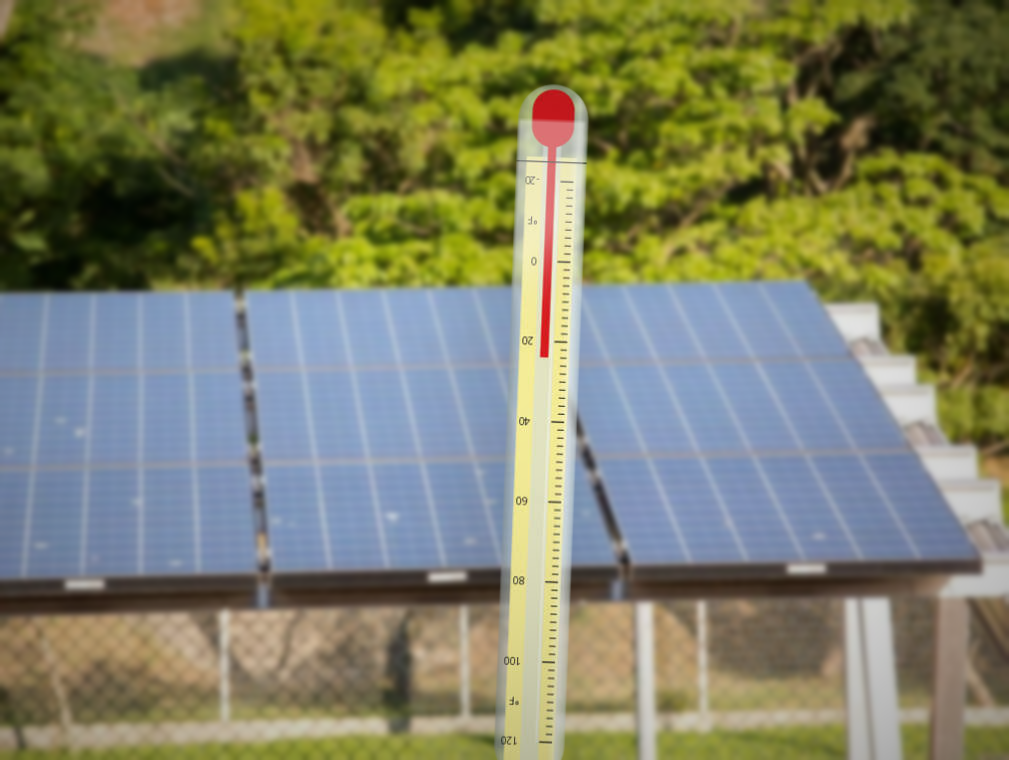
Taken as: 24,°F
